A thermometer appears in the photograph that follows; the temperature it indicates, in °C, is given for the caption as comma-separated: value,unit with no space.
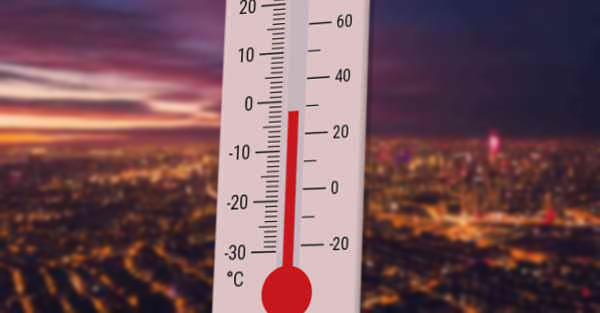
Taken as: -2,°C
